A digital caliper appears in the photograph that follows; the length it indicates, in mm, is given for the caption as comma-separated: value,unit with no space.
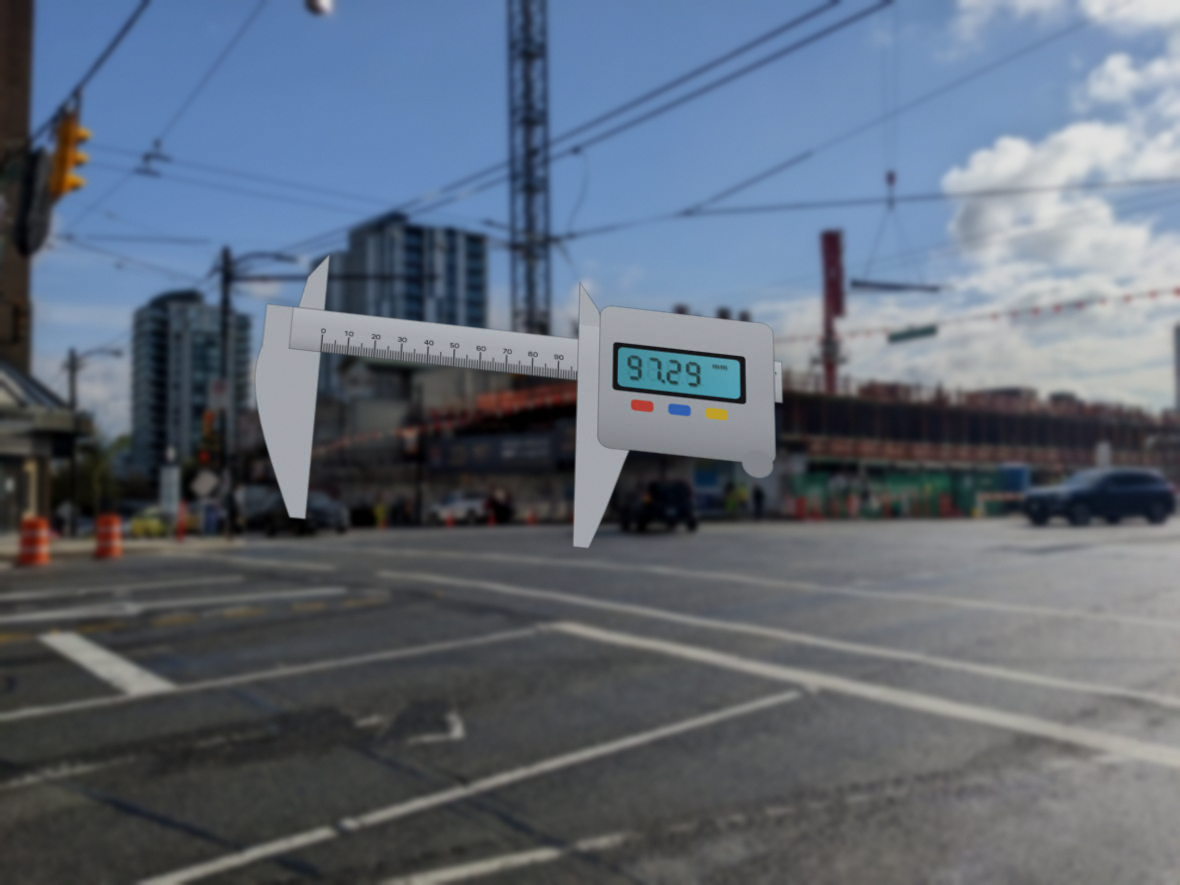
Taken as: 97.29,mm
